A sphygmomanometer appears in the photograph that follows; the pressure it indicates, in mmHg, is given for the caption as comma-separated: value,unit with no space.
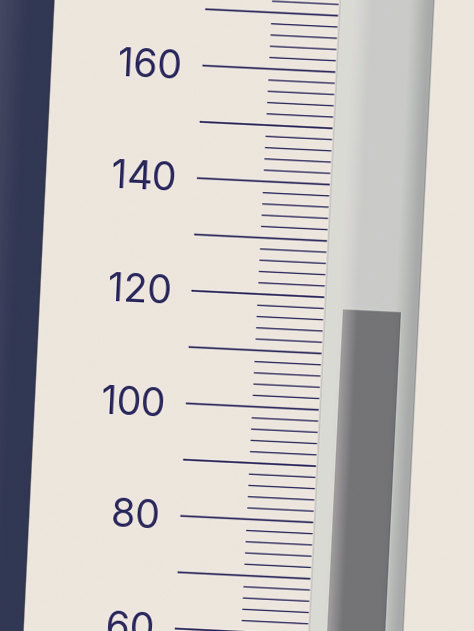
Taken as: 118,mmHg
